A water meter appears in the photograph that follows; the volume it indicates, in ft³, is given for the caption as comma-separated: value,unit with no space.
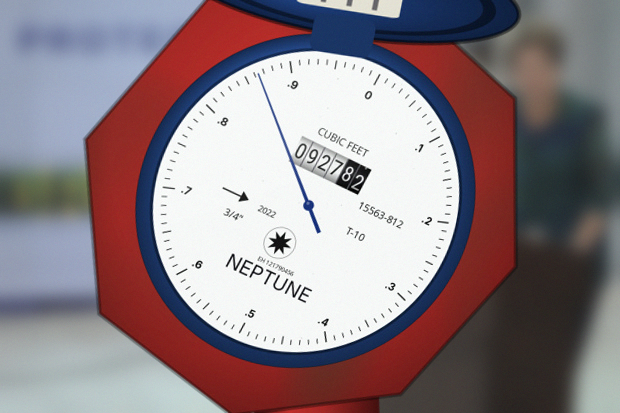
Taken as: 92781.86,ft³
